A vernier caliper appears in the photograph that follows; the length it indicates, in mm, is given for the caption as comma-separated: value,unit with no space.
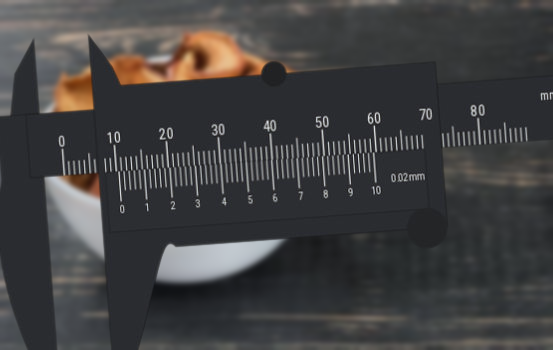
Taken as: 10.5,mm
